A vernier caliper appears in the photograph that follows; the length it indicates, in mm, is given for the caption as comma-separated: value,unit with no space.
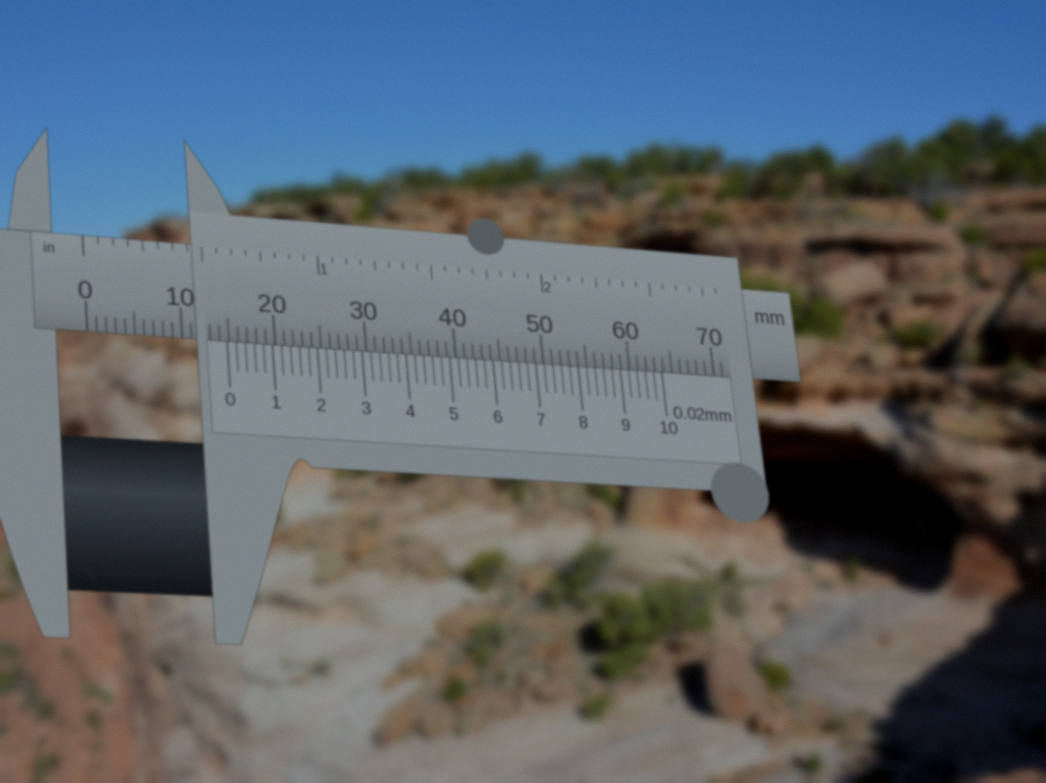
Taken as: 14.8,mm
